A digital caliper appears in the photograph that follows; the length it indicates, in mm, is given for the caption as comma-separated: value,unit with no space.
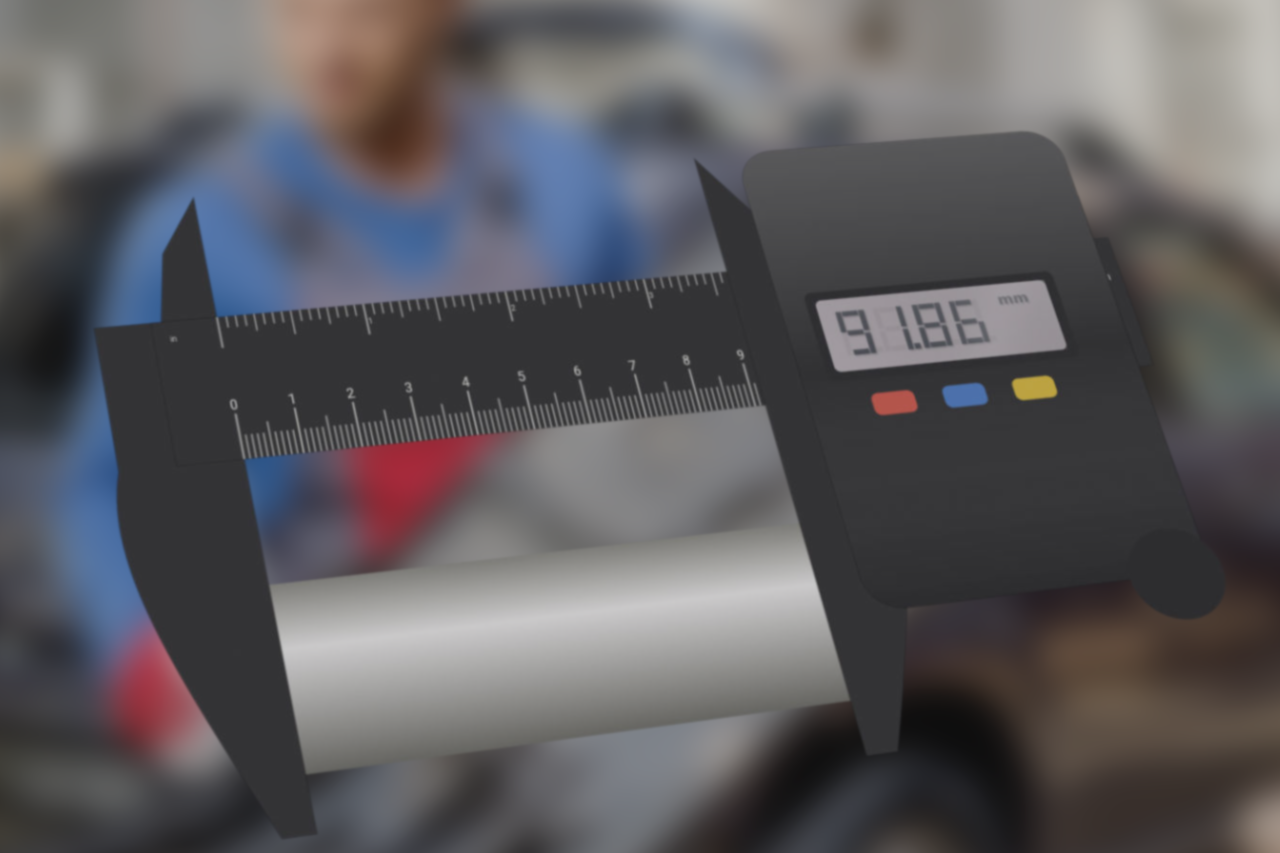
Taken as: 91.86,mm
